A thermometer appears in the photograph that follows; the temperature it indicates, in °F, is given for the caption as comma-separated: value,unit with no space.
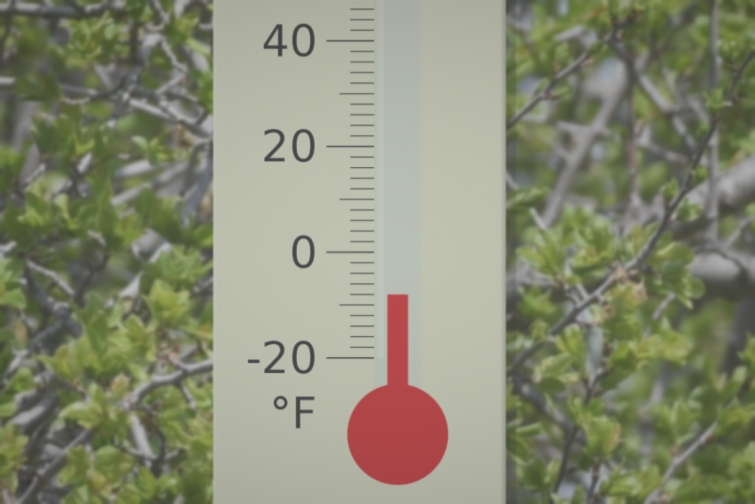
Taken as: -8,°F
